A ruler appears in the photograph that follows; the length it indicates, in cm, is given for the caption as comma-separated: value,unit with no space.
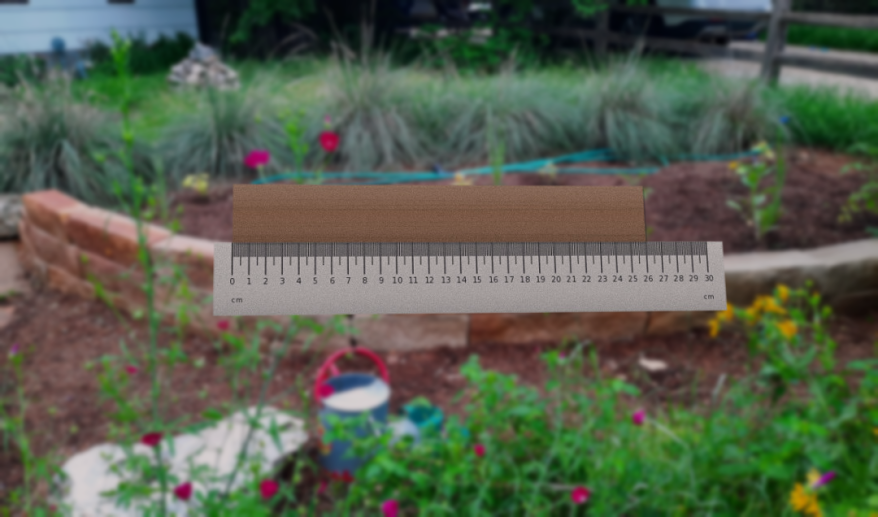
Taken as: 26,cm
